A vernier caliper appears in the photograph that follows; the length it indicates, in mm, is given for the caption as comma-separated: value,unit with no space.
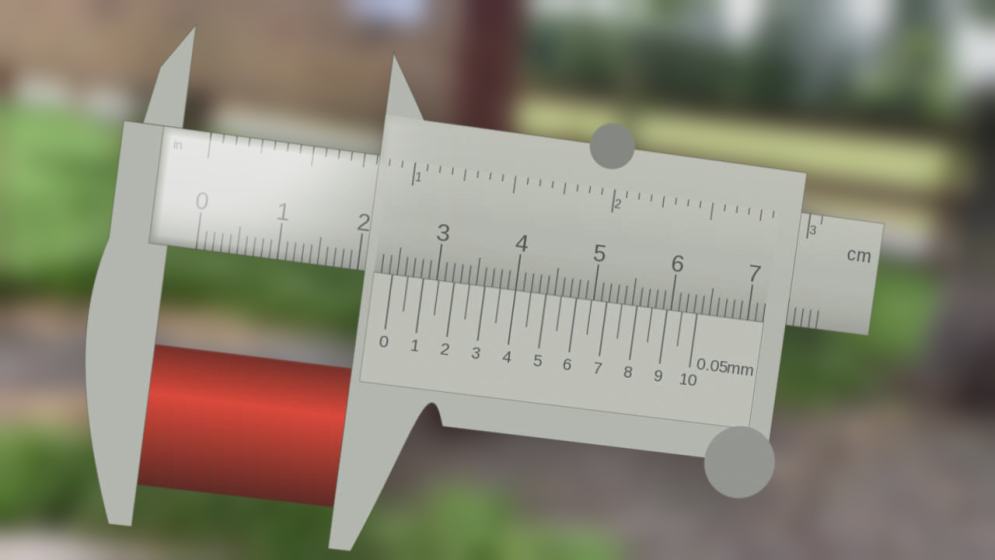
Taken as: 24.4,mm
